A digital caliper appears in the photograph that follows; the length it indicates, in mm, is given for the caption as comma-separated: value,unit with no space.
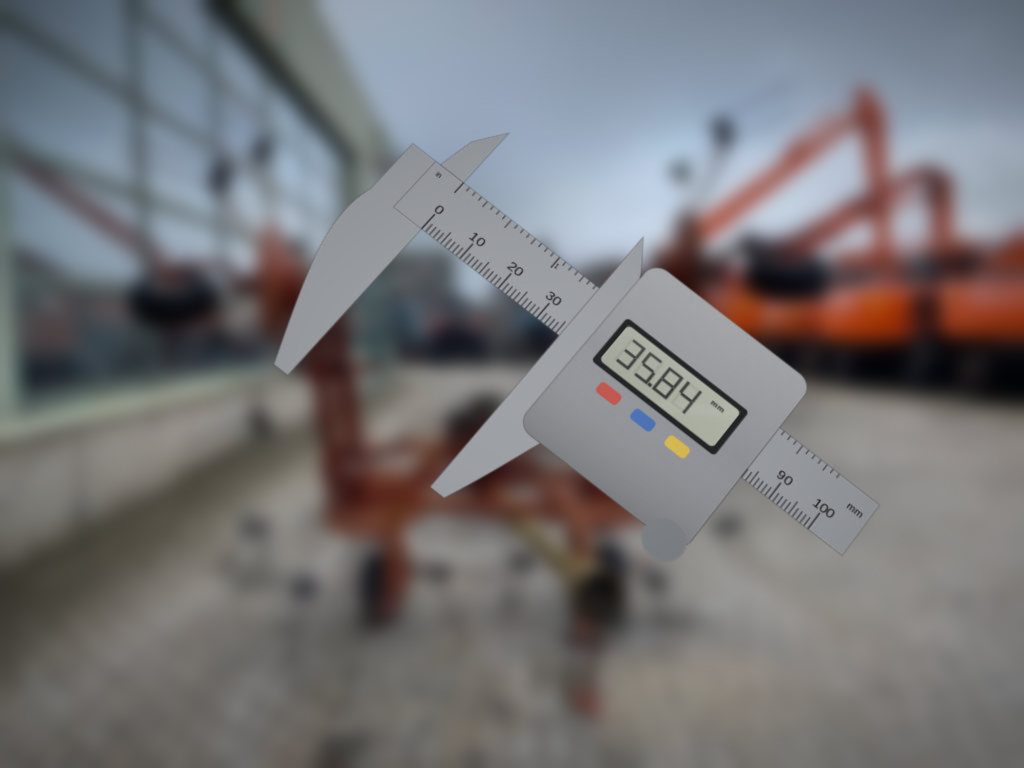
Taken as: 35.84,mm
